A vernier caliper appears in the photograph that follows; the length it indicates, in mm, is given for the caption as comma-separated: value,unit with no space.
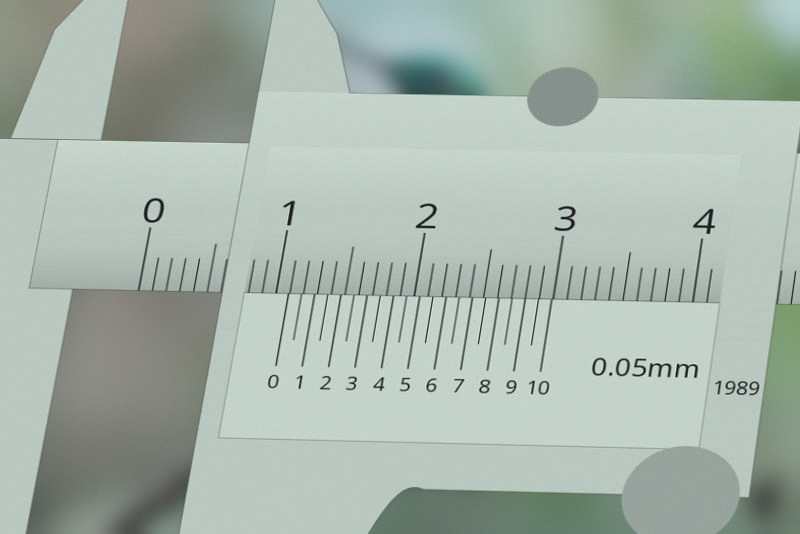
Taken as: 10.9,mm
